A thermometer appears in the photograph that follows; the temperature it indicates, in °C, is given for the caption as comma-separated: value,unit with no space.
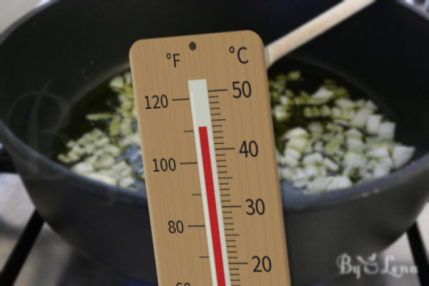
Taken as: 44,°C
